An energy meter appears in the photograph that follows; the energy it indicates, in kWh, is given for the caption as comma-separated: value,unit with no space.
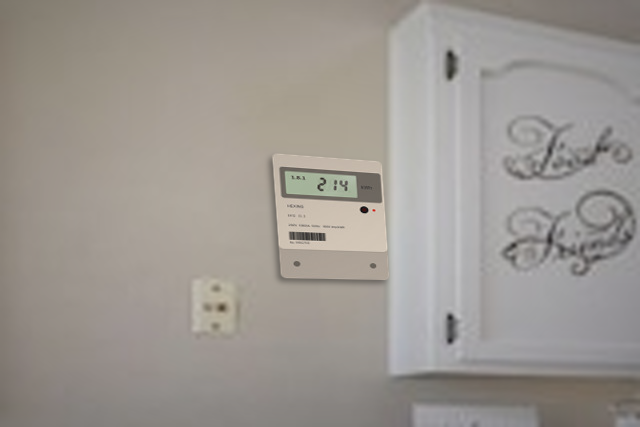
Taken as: 214,kWh
